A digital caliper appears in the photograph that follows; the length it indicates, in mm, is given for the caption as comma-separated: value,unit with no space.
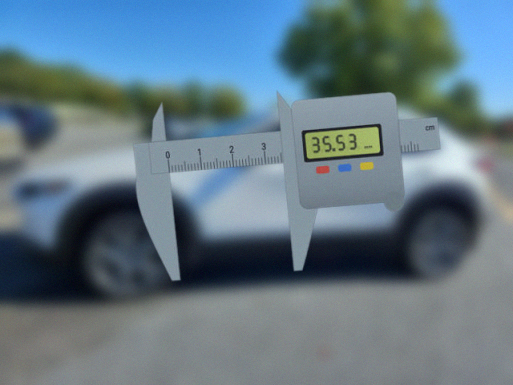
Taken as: 35.53,mm
